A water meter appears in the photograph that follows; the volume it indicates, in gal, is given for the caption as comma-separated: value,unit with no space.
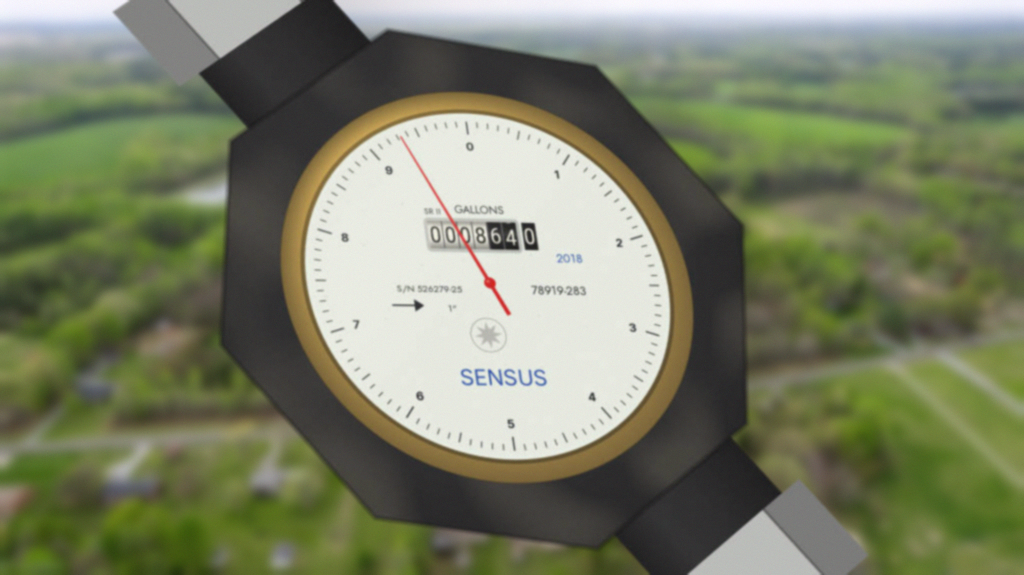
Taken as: 8639.3,gal
